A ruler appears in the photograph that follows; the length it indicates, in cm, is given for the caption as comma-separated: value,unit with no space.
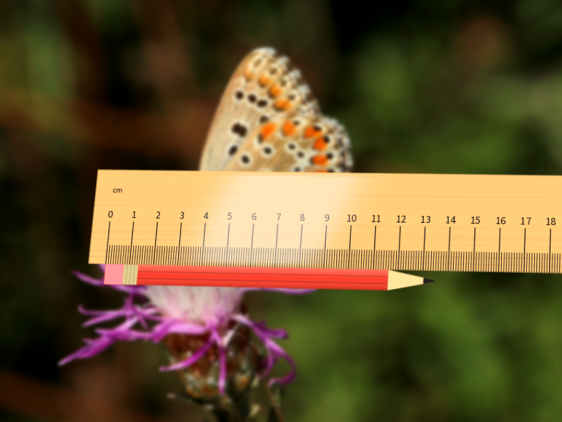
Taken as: 13.5,cm
